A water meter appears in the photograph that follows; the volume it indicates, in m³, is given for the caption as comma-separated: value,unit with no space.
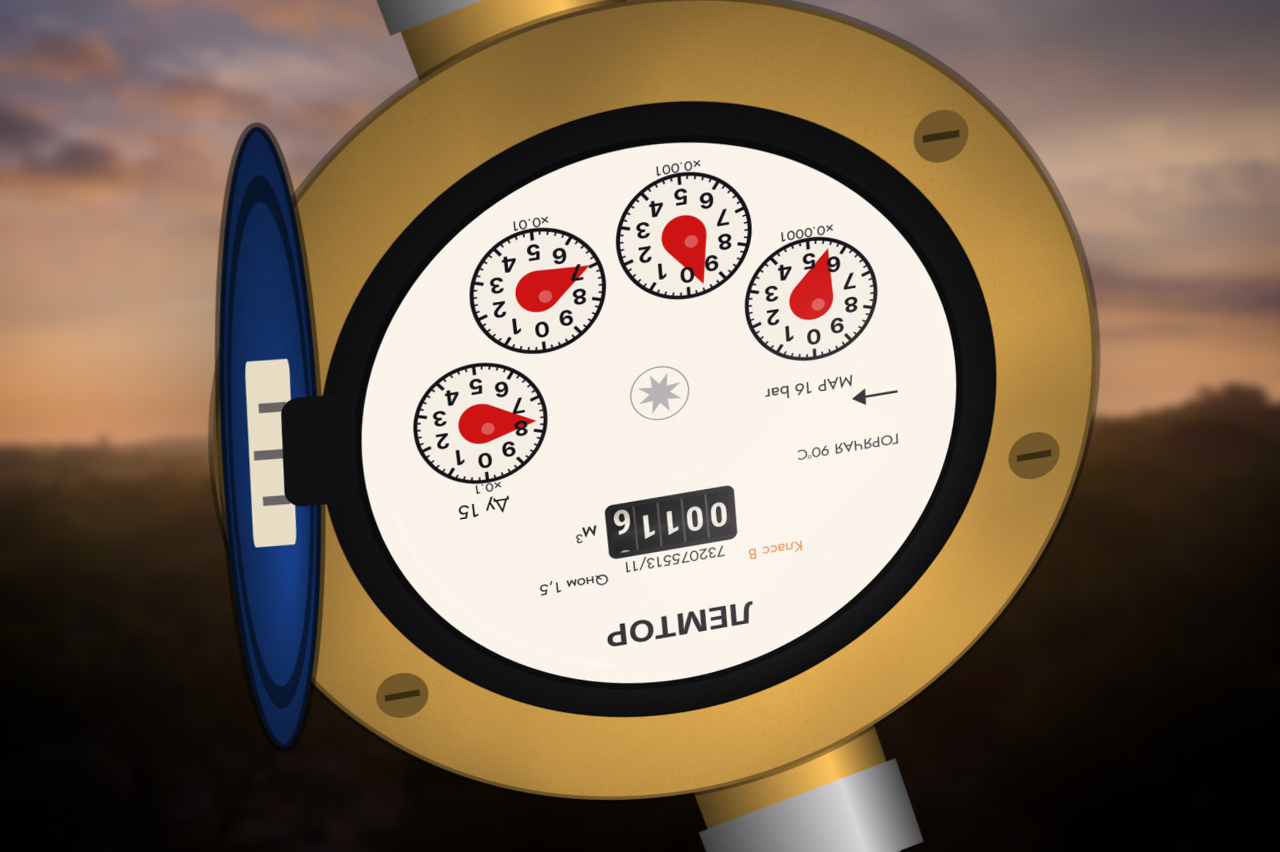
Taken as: 115.7695,m³
